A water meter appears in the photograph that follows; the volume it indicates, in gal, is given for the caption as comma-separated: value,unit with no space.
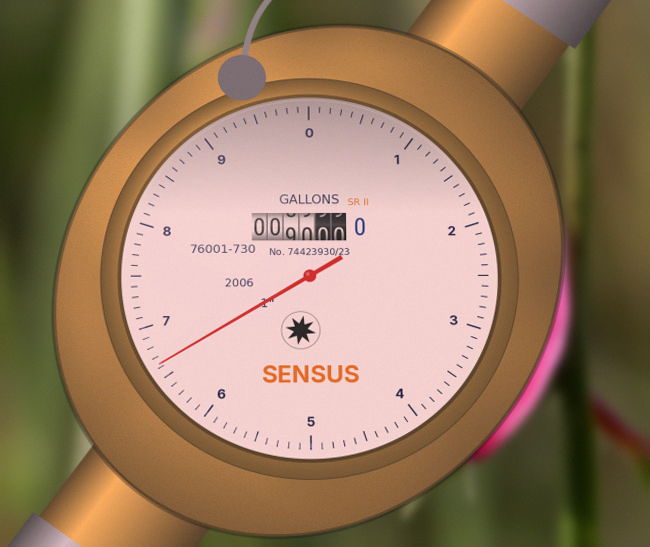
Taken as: 89996.6,gal
